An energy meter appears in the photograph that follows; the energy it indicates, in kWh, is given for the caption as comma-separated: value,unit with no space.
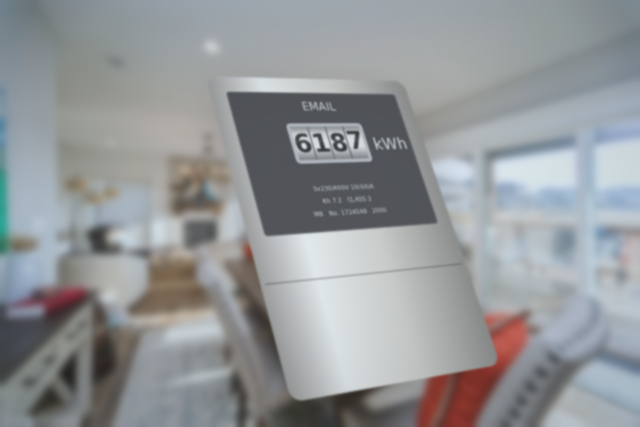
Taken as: 6187,kWh
